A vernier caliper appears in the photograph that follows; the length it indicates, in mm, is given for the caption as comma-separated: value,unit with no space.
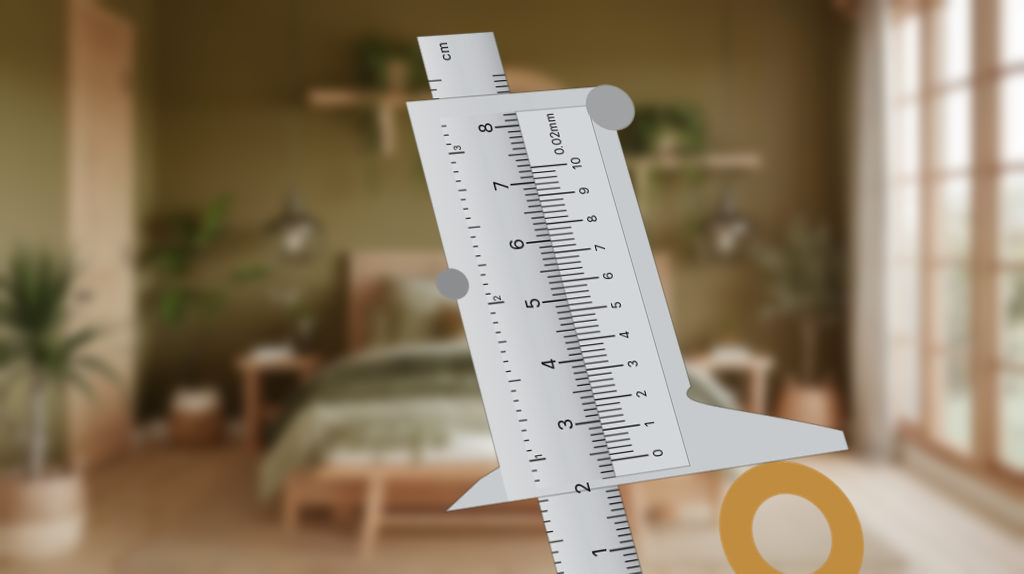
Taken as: 23.6,mm
